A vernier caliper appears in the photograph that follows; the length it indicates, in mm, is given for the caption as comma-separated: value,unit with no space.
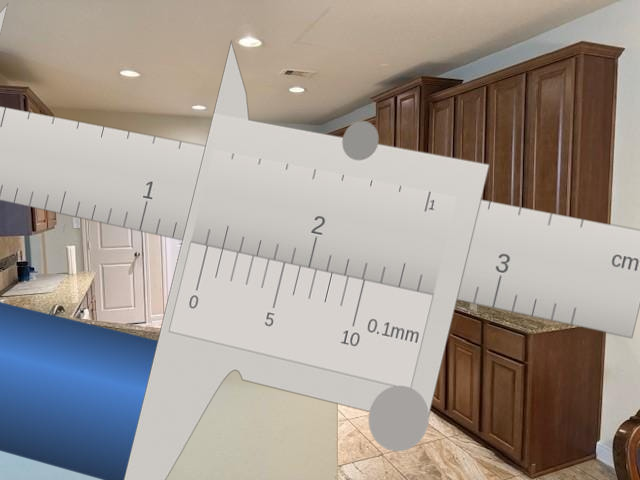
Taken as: 14.1,mm
